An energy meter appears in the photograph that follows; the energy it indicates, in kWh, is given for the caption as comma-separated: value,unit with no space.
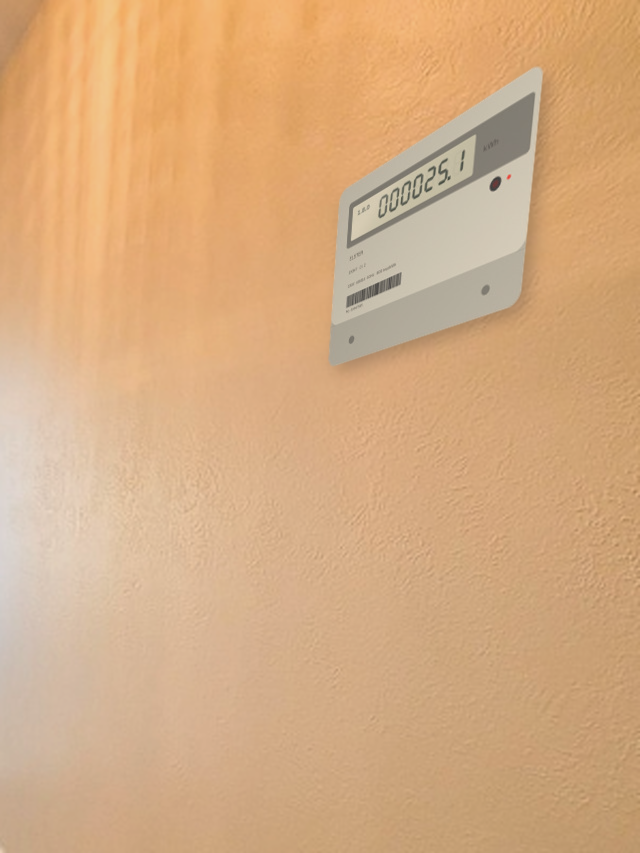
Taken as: 25.1,kWh
